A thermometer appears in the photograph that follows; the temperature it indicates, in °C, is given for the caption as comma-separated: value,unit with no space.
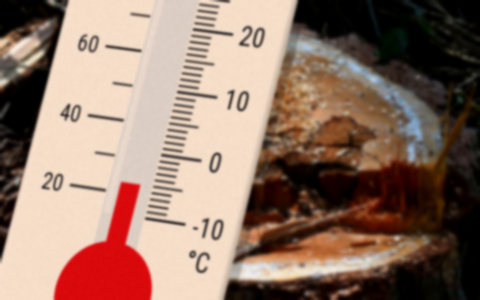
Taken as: -5,°C
